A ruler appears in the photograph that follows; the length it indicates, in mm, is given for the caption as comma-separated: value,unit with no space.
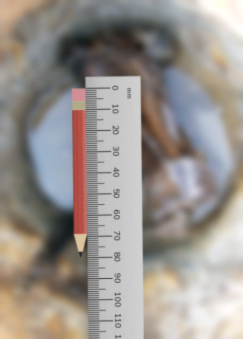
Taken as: 80,mm
